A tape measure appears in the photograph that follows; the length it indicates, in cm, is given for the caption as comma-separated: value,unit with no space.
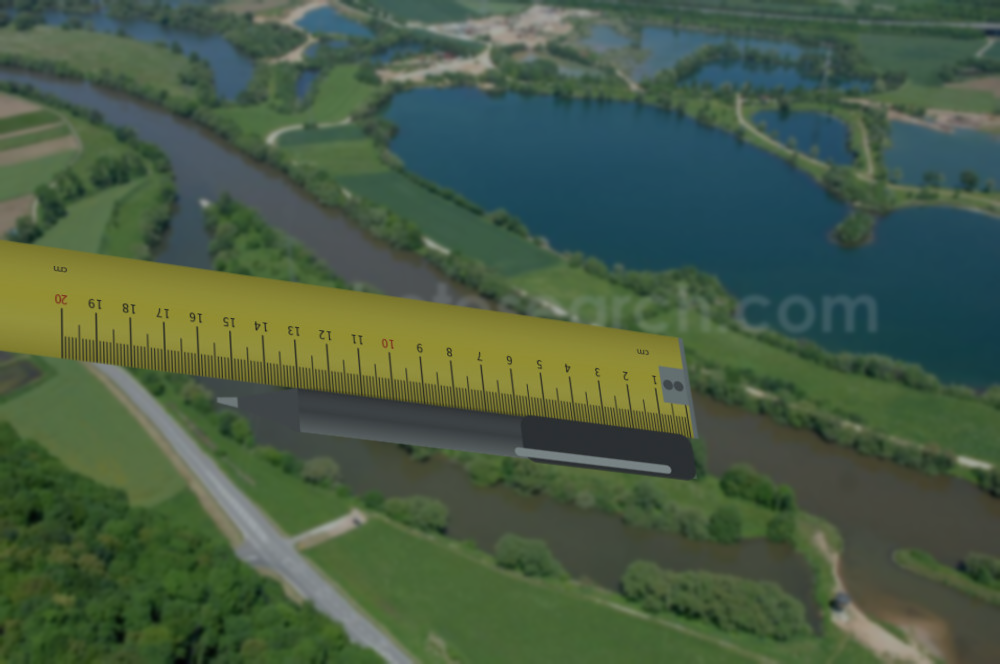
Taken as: 15.5,cm
